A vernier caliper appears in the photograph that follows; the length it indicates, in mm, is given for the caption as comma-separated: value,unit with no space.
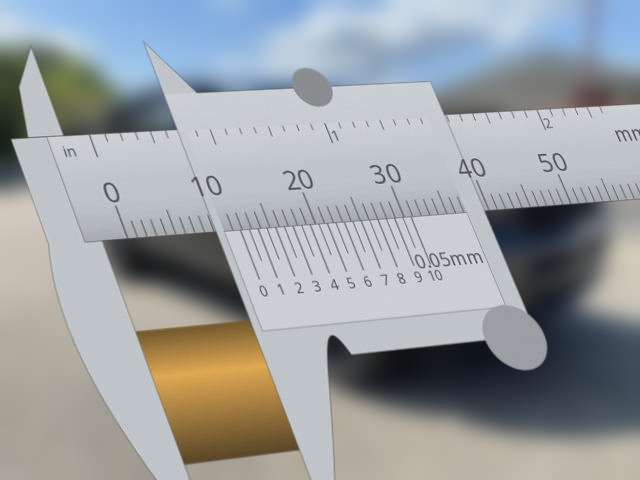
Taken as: 11.8,mm
